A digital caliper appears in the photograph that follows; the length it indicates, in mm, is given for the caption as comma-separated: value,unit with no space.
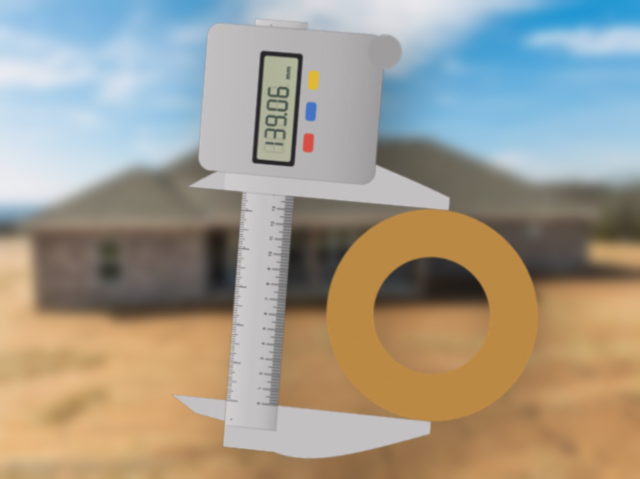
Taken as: 139.06,mm
